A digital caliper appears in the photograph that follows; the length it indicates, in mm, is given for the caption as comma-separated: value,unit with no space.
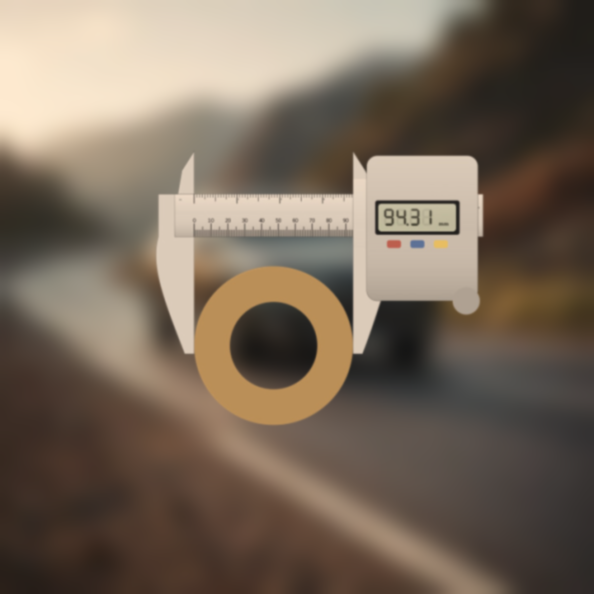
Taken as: 94.31,mm
